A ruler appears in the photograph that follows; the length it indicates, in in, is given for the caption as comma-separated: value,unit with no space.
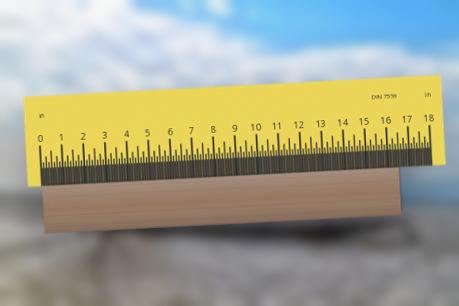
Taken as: 16.5,in
